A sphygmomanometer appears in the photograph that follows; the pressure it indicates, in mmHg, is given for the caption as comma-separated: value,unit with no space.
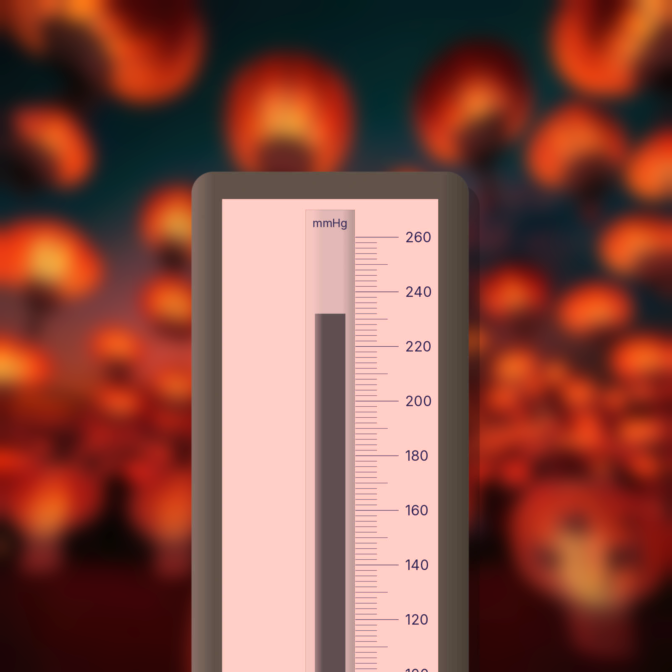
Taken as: 232,mmHg
